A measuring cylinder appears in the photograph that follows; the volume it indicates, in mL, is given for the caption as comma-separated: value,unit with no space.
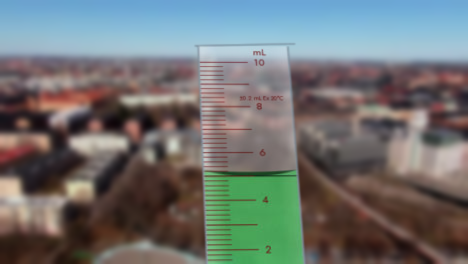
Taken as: 5,mL
